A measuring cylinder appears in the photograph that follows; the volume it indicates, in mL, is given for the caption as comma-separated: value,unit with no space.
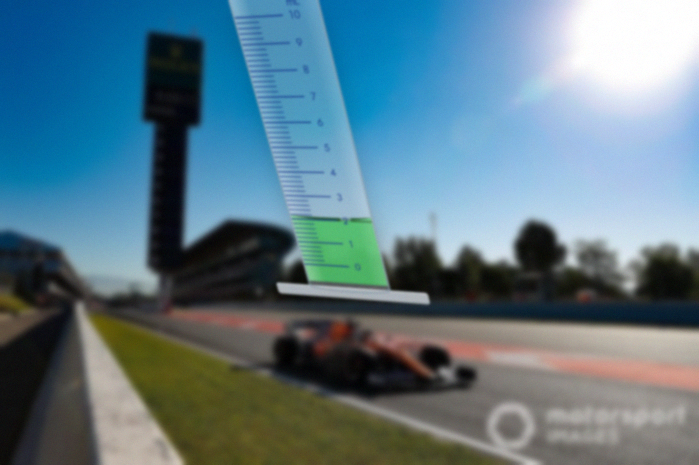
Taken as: 2,mL
